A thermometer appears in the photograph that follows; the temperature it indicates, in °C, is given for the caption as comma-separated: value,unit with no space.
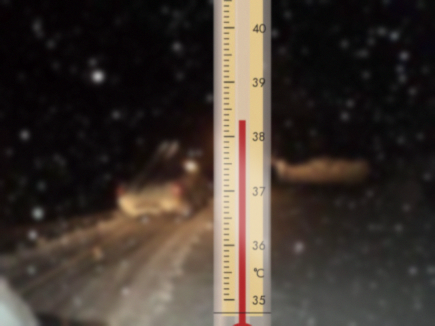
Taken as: 38.3,°C
